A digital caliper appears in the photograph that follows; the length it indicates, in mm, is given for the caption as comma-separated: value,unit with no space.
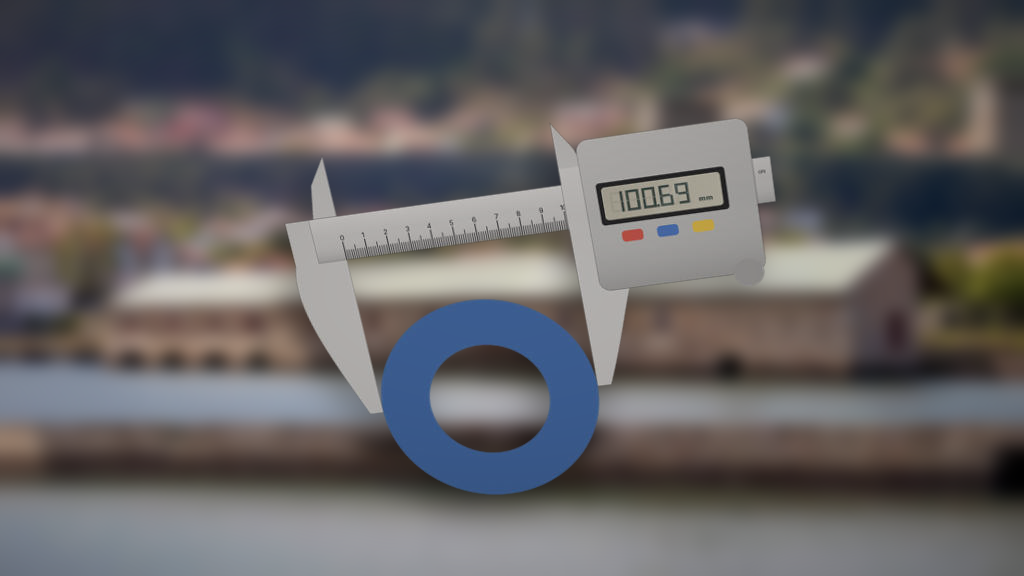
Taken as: 100.69,mm
